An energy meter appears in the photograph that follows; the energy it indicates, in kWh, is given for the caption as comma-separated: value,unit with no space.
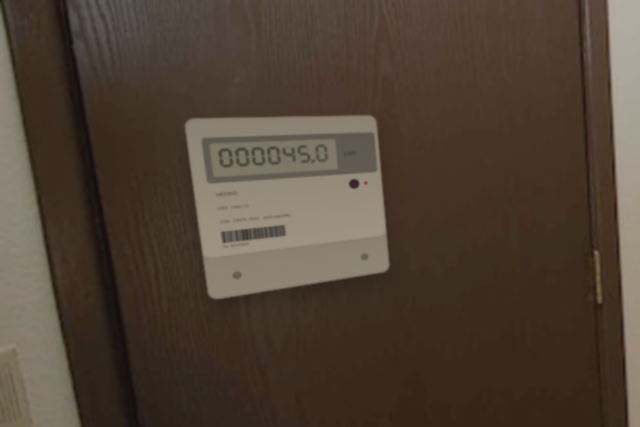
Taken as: 45.0,kWh
